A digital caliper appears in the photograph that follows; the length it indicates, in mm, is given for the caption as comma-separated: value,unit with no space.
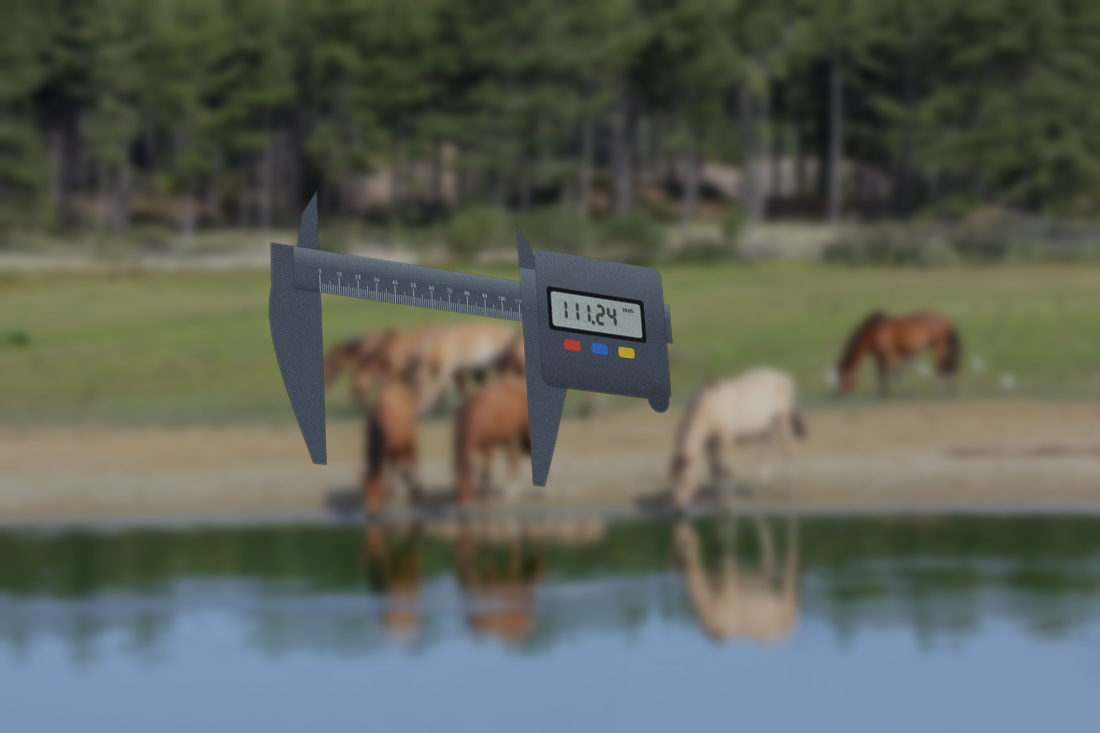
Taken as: 111.24,mm
